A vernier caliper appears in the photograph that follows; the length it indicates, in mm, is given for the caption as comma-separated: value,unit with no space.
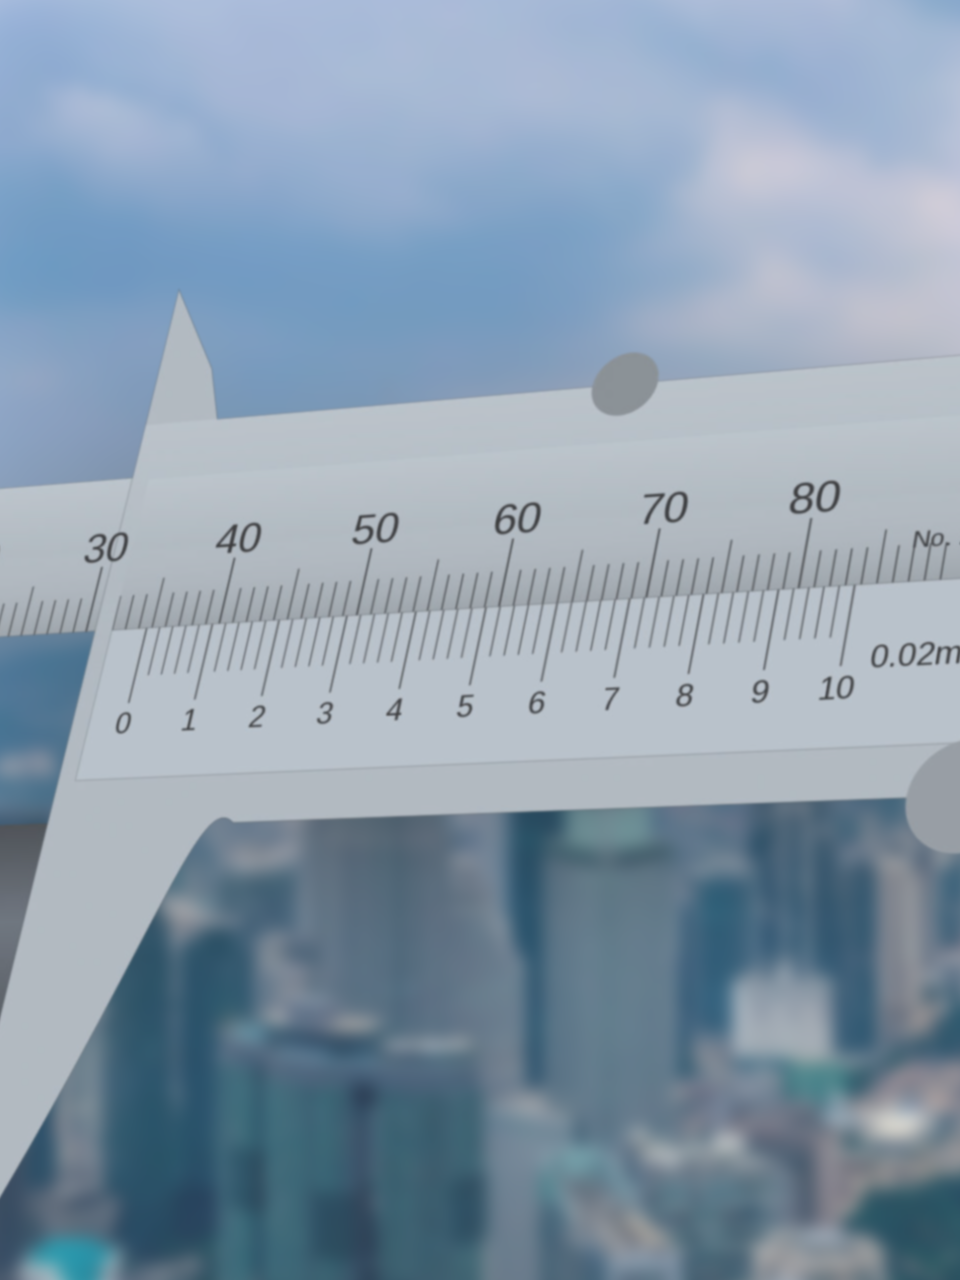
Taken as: 34.6,mm
